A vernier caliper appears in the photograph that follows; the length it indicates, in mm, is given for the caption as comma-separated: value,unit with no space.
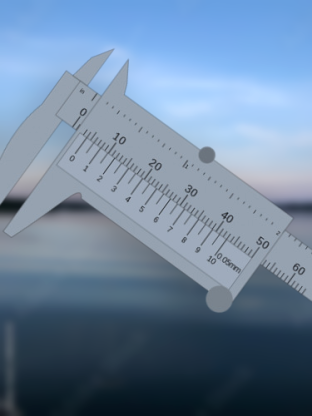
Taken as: 4.0,mm
